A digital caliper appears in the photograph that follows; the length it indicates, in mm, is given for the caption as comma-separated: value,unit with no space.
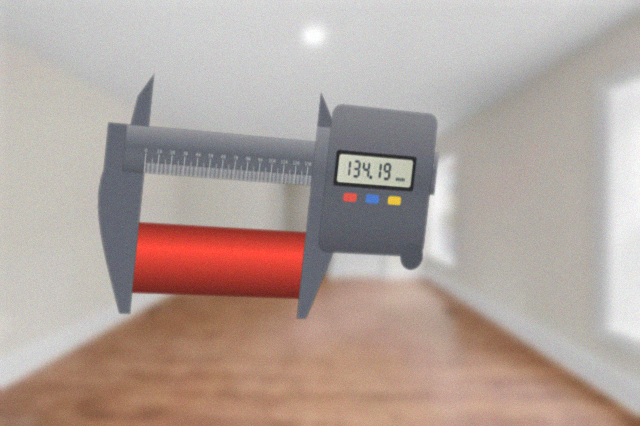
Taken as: 134.19,mm
